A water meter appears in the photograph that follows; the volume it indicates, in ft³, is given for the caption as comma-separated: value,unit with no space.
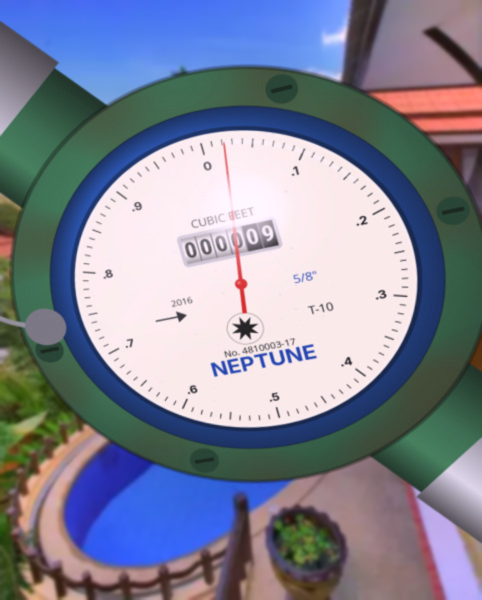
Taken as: 9.02,ft³
